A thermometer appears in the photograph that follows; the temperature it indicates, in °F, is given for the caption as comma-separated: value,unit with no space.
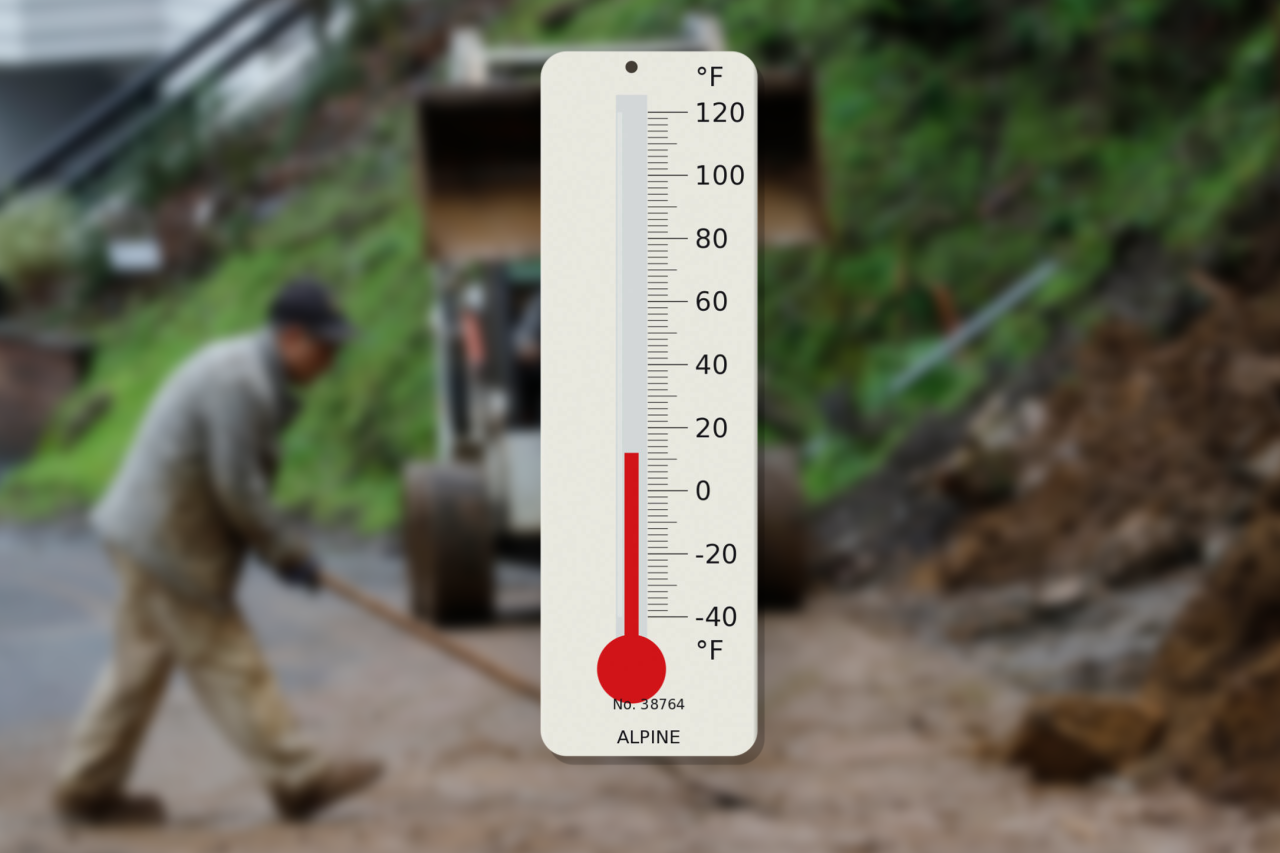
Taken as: 12,°F
